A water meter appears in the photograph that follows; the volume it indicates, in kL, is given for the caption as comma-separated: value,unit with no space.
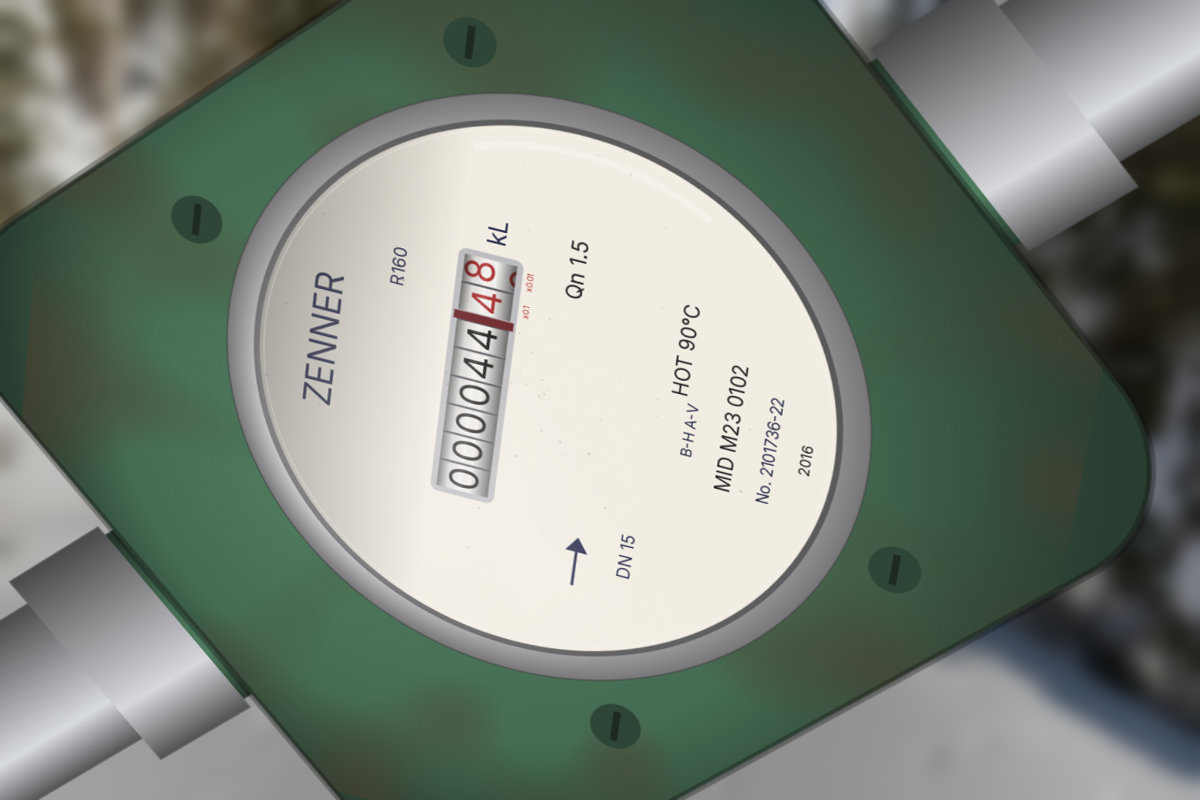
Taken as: 44.48,kL
